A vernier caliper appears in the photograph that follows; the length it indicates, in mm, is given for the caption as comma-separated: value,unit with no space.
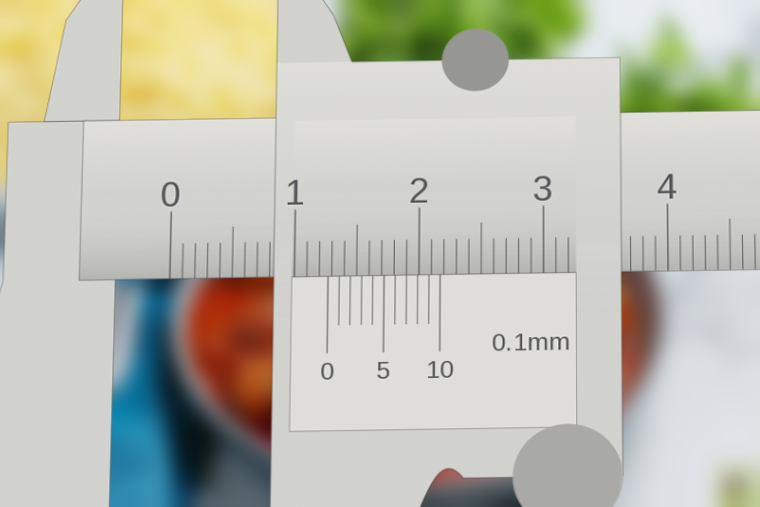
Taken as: 12.7,mm
